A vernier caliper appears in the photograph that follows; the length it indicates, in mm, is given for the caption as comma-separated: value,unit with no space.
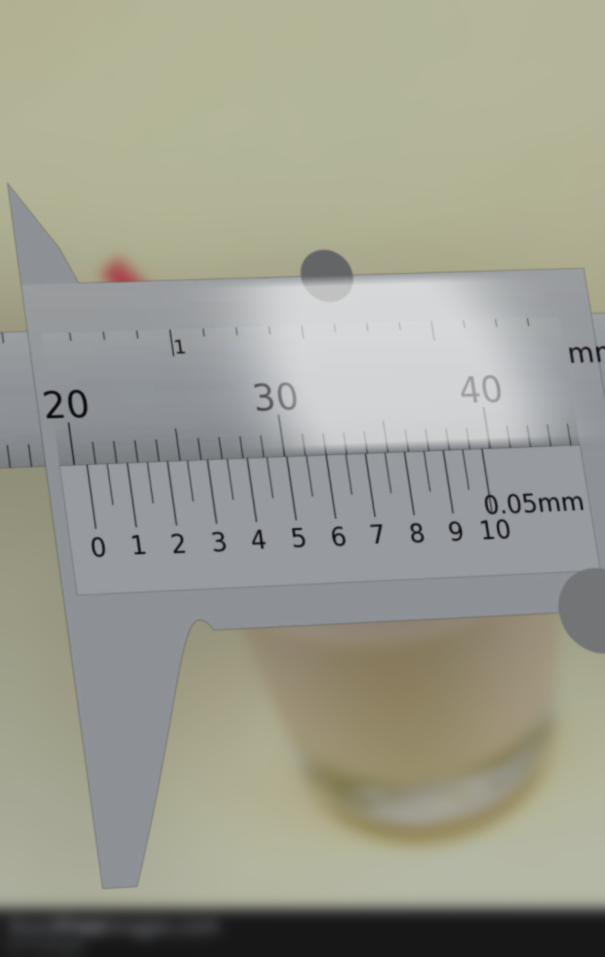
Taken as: 20.6,mm
